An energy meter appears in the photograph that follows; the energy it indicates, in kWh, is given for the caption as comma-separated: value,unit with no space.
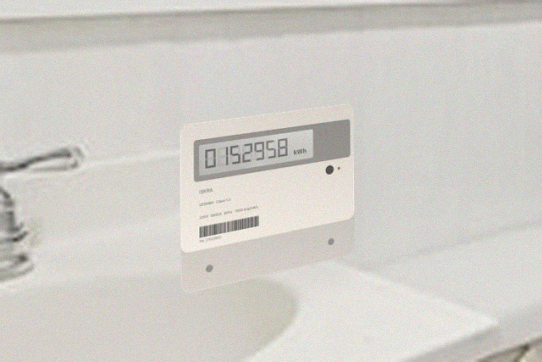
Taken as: 152958,kWh
